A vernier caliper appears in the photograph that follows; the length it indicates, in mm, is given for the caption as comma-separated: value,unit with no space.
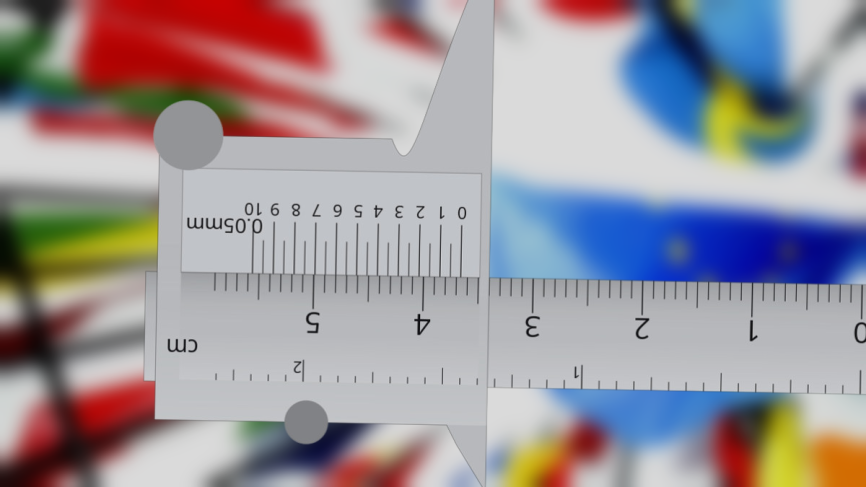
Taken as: 36.6,mm
